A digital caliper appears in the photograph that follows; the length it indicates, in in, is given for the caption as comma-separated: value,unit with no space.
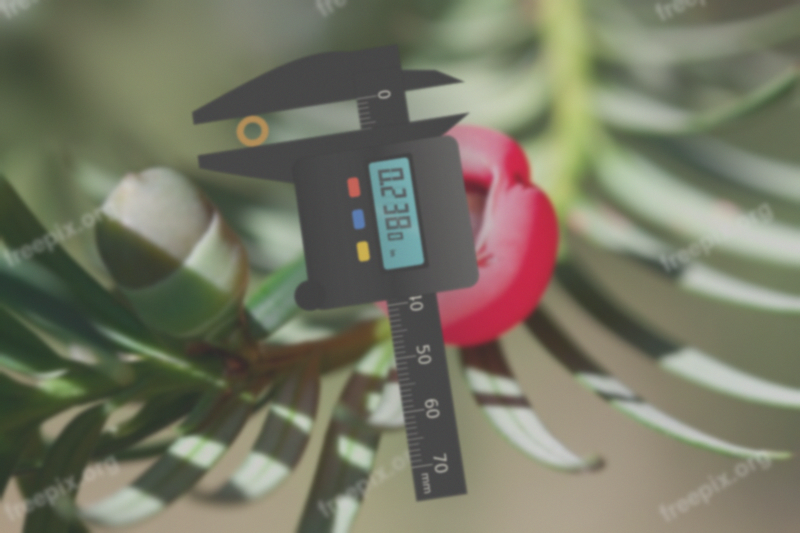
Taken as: 0.2380,in
